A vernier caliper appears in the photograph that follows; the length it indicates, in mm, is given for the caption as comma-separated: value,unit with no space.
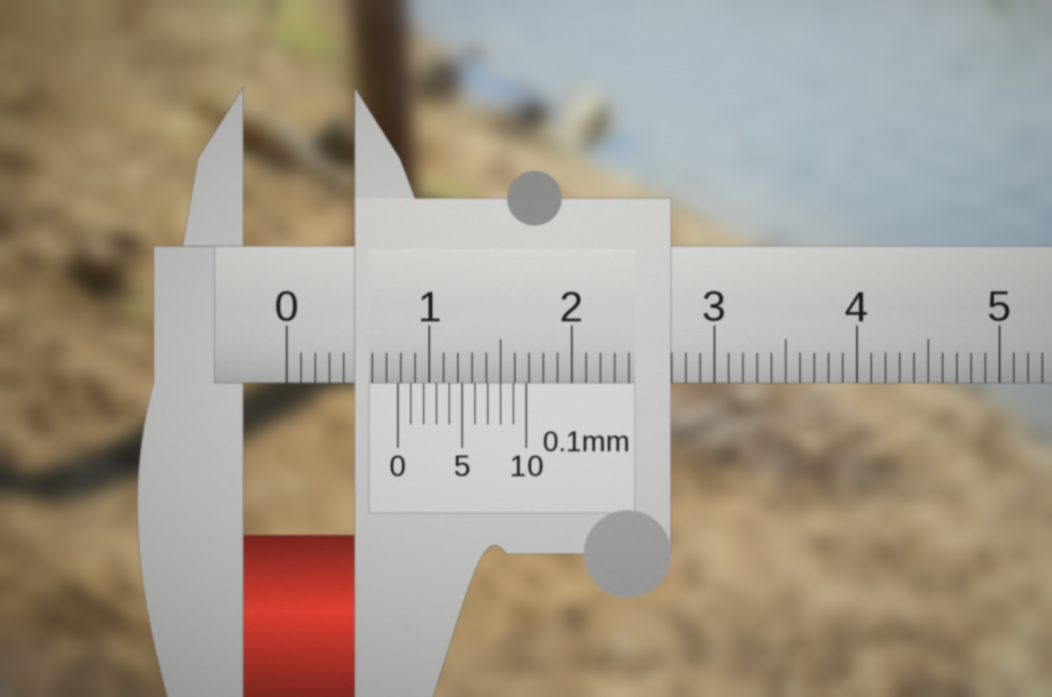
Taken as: 7.8,mm
